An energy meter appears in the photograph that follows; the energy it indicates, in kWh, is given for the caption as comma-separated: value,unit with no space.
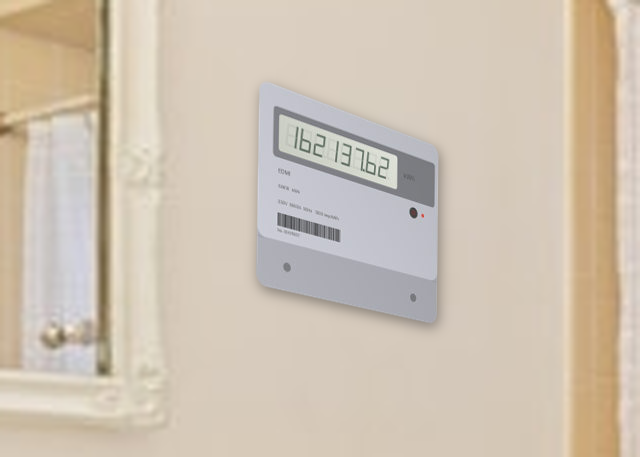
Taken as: 162137.62,kWh
